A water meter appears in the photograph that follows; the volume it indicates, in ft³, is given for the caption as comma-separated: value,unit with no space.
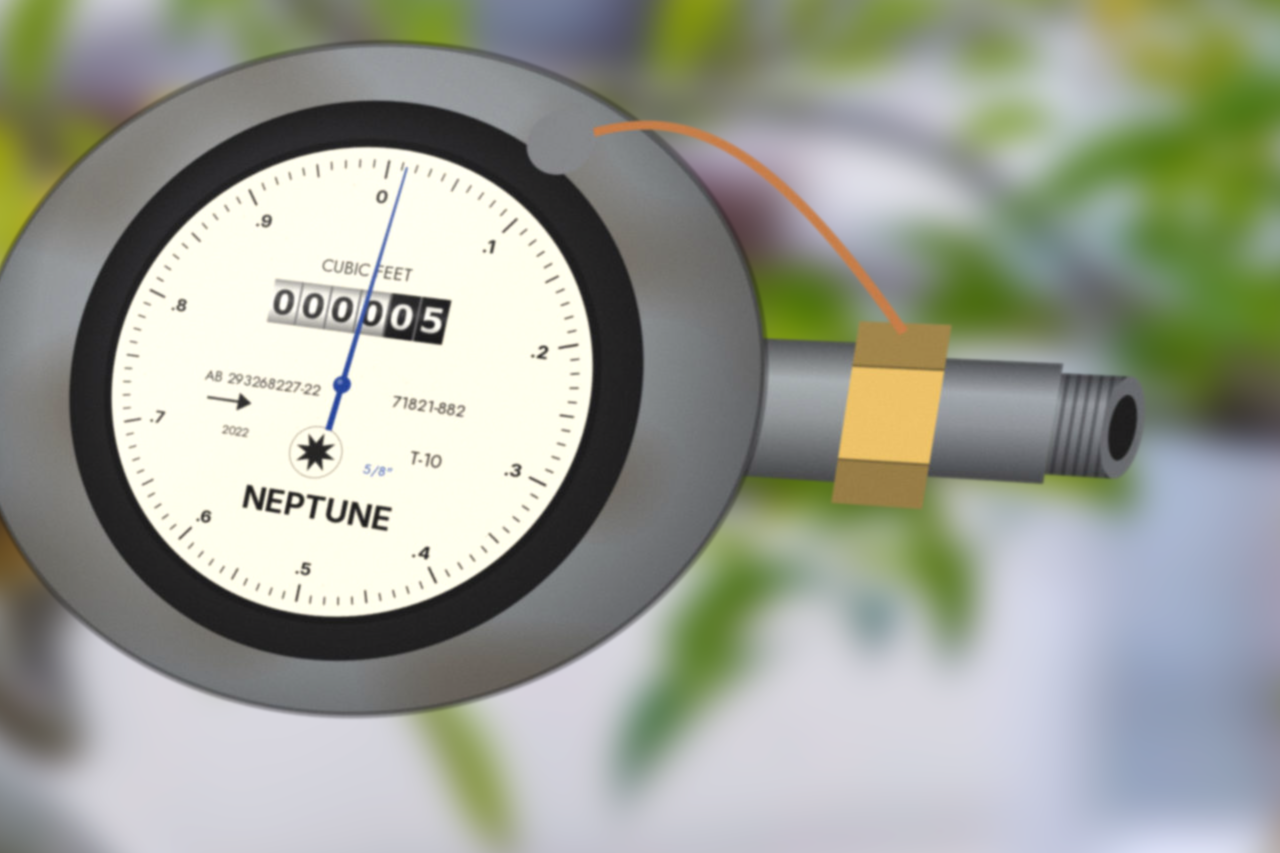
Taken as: 5.01,ft³
